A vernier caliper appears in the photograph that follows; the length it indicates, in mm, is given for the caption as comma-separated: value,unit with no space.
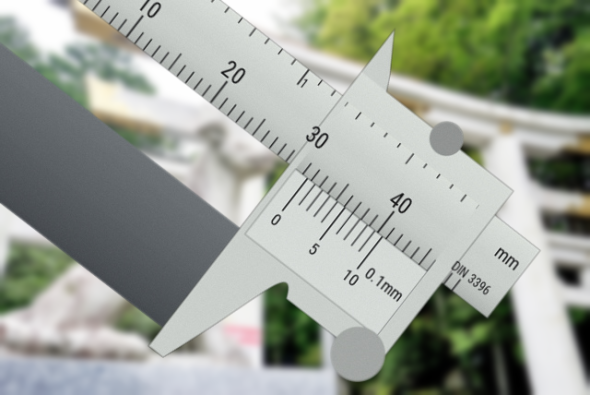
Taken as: 31.6,mm
